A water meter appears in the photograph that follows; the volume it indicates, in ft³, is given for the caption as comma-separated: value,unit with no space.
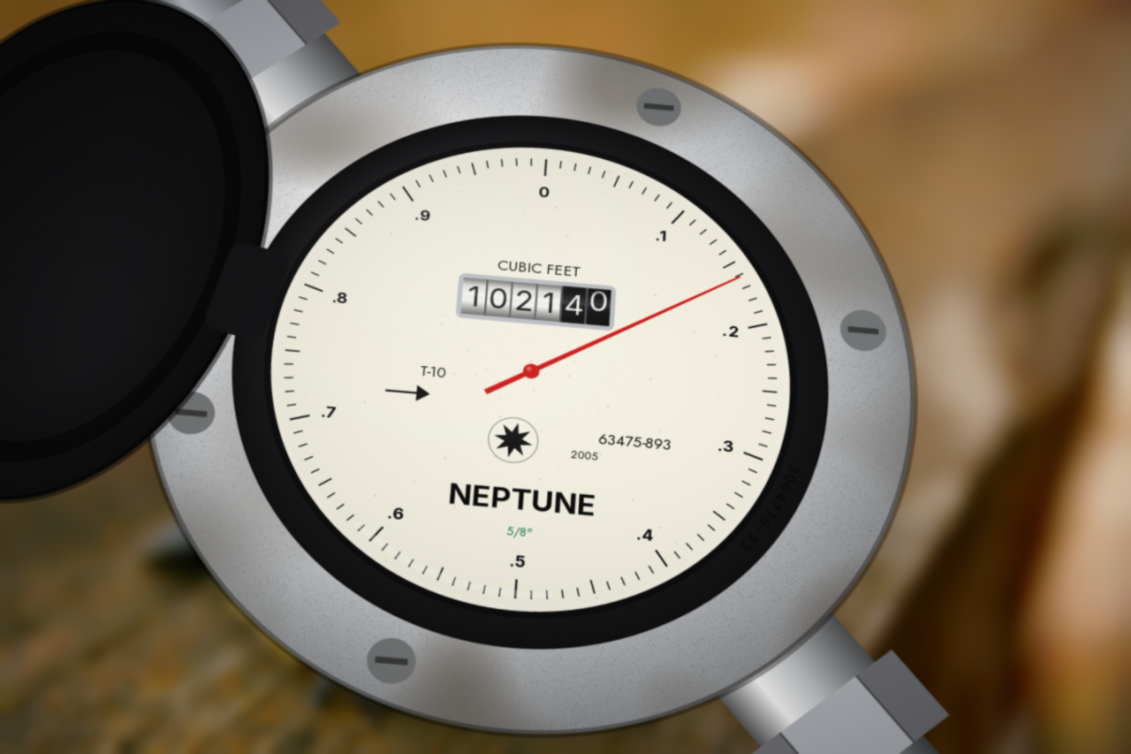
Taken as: 102140.16,ft³
